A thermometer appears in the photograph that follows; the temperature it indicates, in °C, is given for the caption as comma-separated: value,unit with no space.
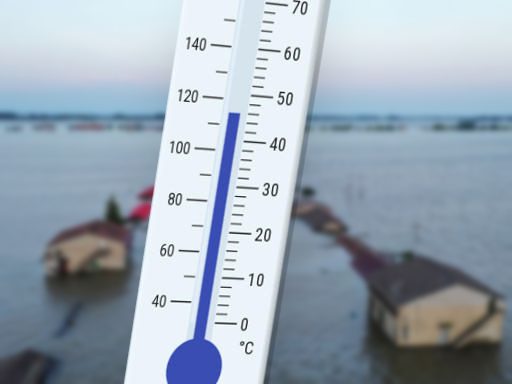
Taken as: 46,°C
